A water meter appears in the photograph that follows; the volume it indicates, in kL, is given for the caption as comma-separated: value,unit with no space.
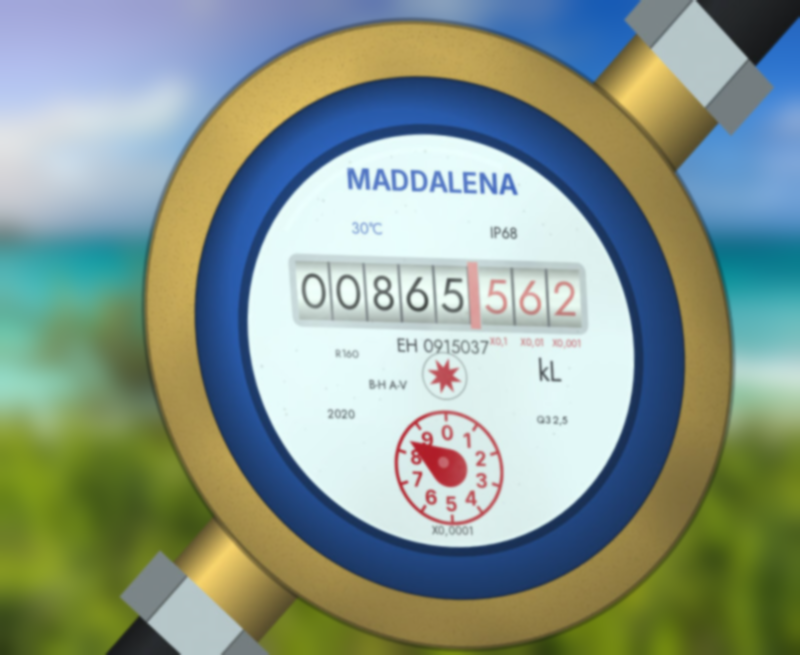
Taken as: 865.5628,kL
